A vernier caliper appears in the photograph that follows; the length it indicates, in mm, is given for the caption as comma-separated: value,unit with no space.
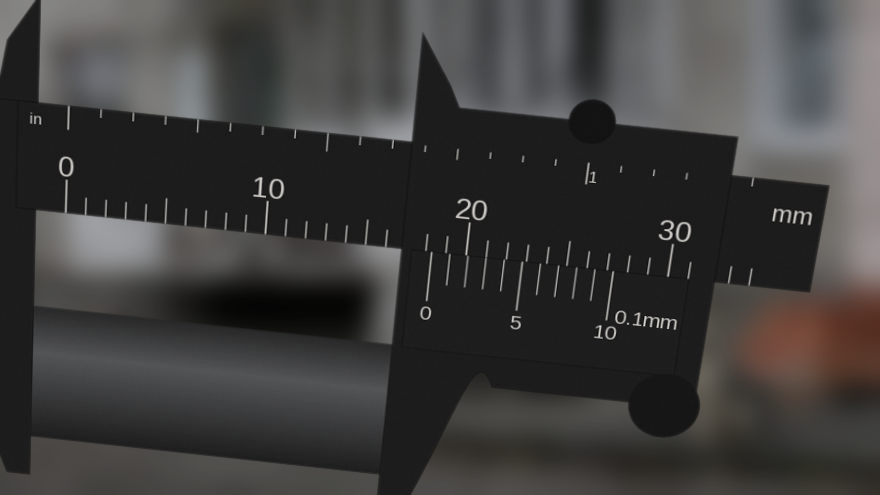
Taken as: 18.3,mm
